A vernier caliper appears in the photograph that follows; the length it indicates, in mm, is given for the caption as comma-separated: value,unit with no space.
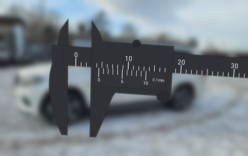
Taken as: 4.4,mm
